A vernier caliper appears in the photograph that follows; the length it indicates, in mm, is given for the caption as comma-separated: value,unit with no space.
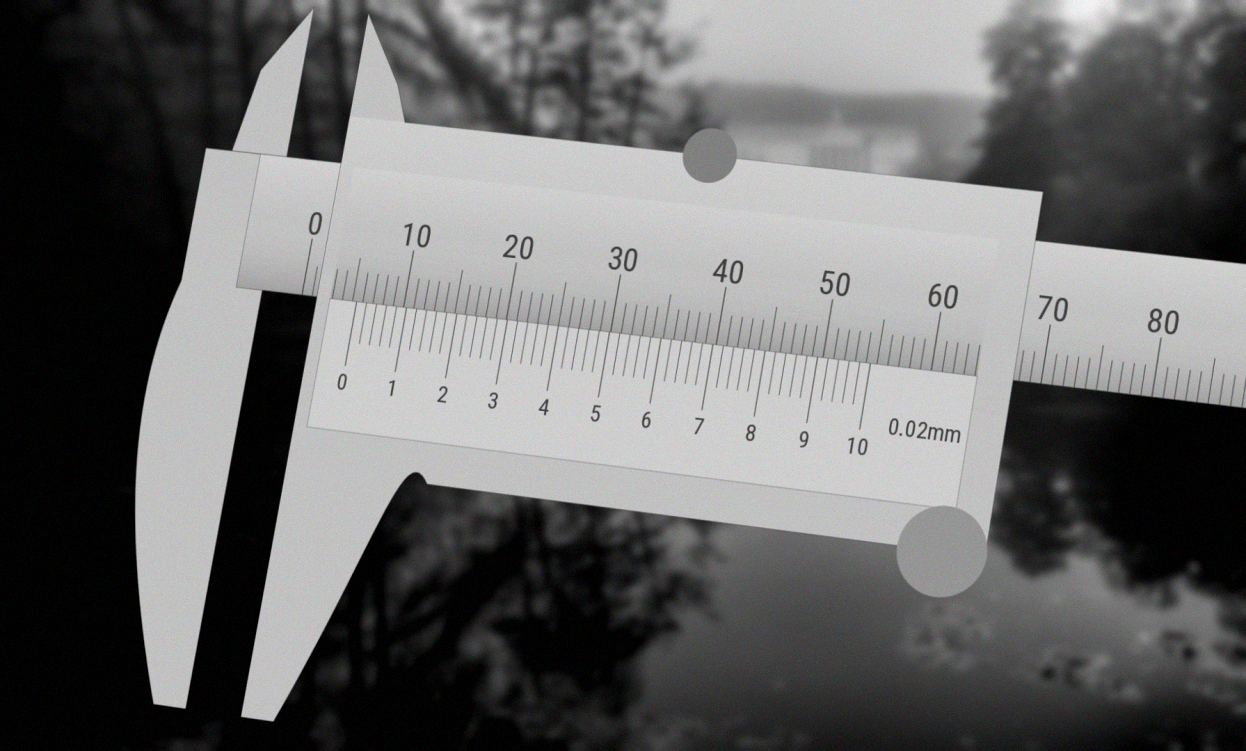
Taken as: 5.4,mm
